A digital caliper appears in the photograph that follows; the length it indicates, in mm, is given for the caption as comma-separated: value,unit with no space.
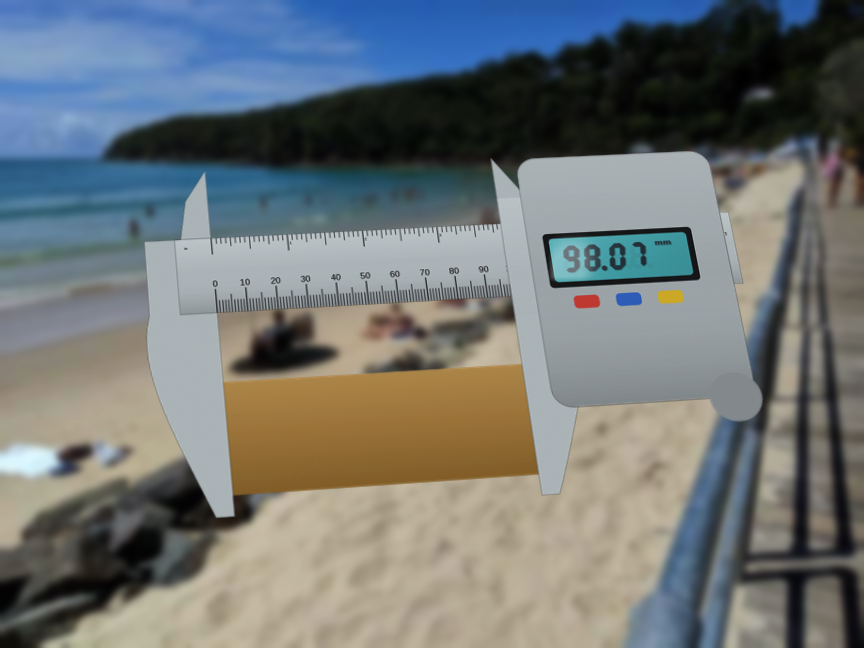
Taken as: 98.07,mm
